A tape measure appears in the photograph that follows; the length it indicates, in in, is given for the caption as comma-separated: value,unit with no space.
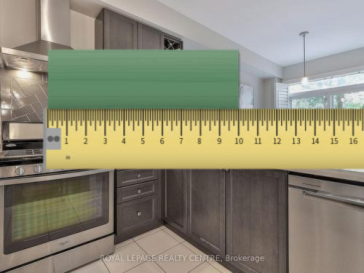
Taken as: 10,in
